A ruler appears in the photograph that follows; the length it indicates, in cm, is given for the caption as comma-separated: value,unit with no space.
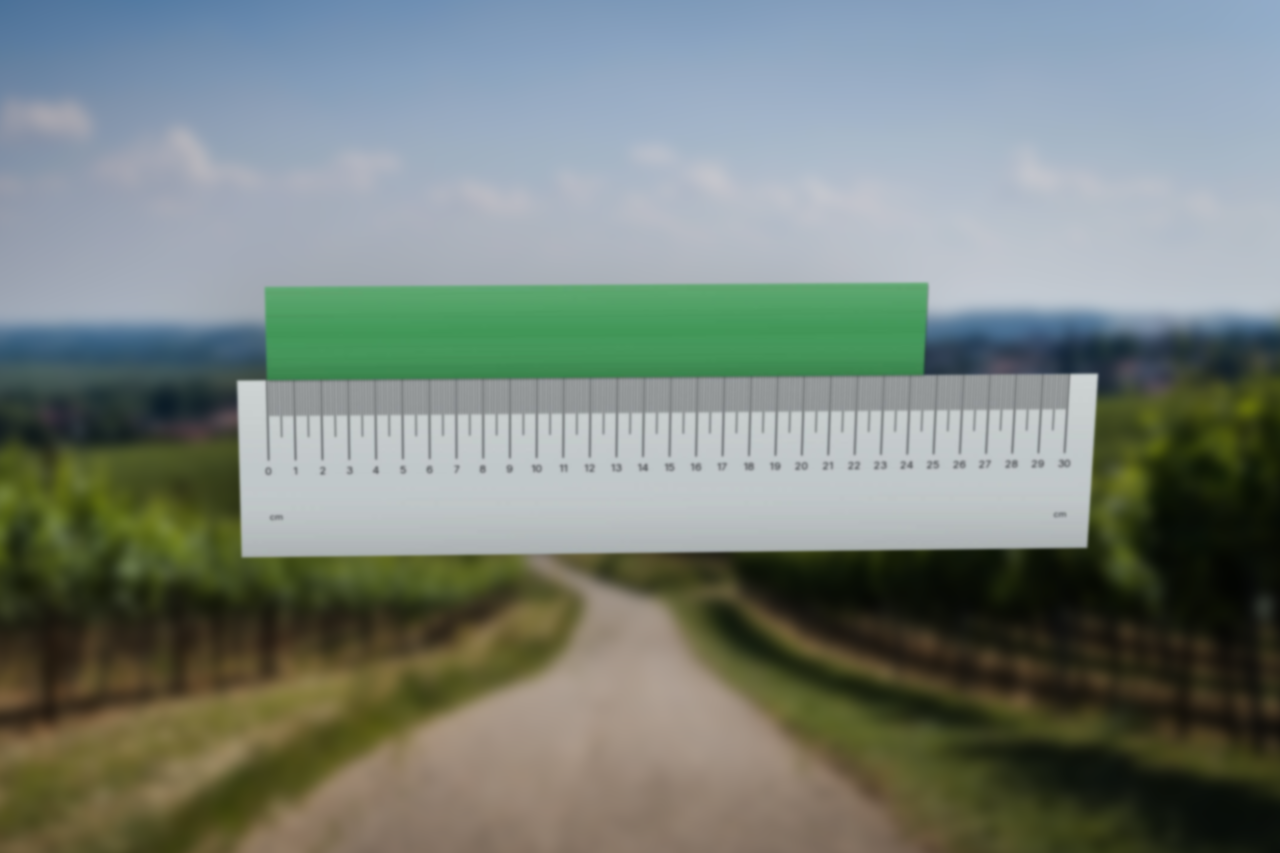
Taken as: 24.5,cm
